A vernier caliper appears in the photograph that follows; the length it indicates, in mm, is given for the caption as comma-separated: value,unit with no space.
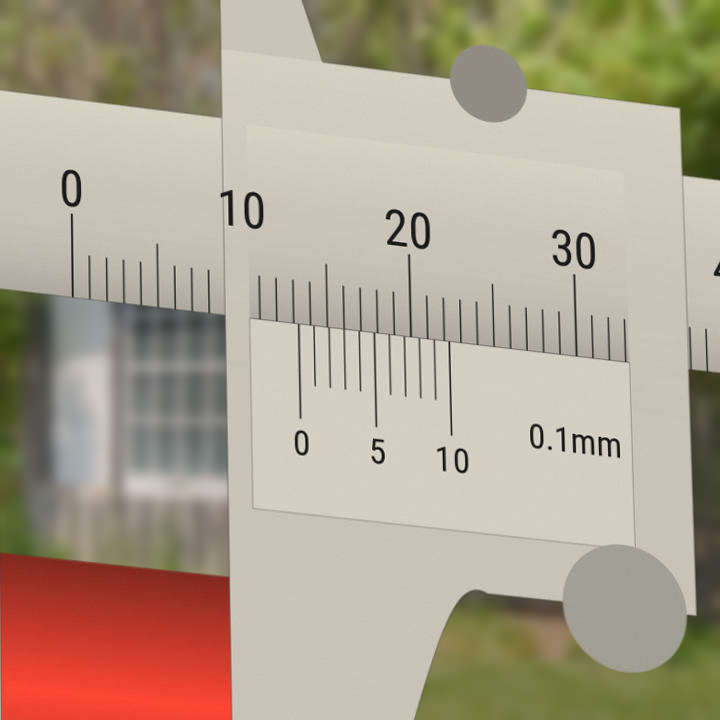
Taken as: 13.3,mm
